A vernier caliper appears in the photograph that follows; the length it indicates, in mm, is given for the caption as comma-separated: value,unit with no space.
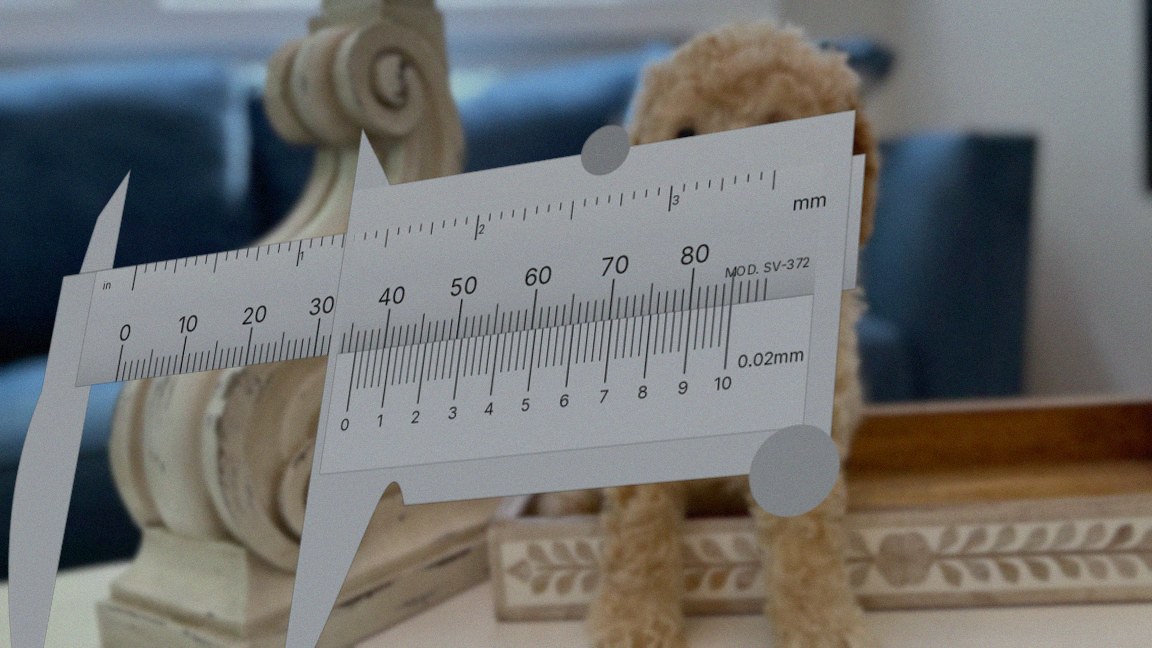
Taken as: 36.0,mm
